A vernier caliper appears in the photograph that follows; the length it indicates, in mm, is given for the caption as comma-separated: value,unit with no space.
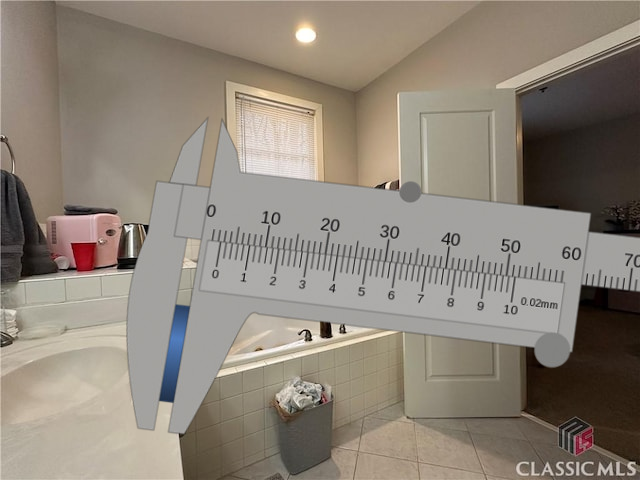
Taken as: 2.4,mm
